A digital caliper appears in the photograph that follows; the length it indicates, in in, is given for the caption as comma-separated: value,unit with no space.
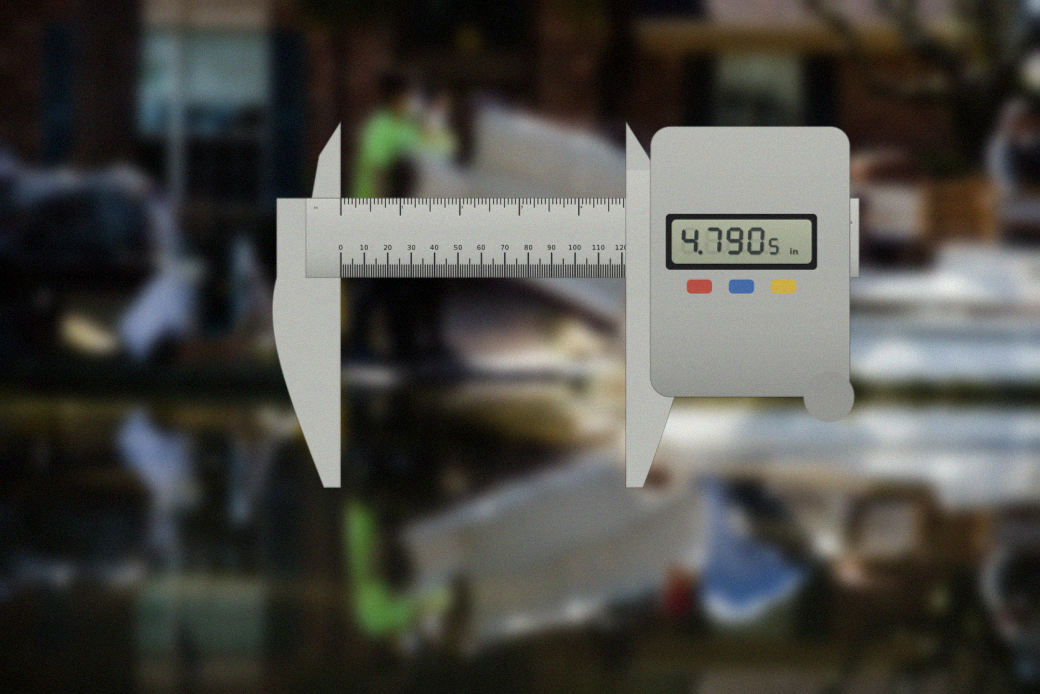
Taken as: 4.7905,in
